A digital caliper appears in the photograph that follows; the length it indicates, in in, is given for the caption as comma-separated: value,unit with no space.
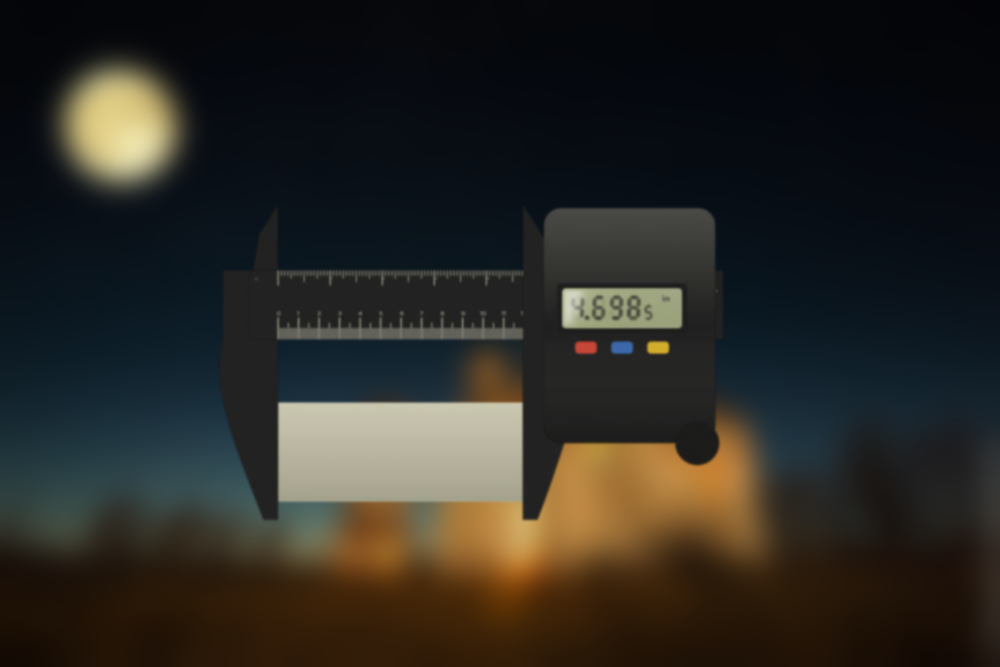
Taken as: 4.6985,in
